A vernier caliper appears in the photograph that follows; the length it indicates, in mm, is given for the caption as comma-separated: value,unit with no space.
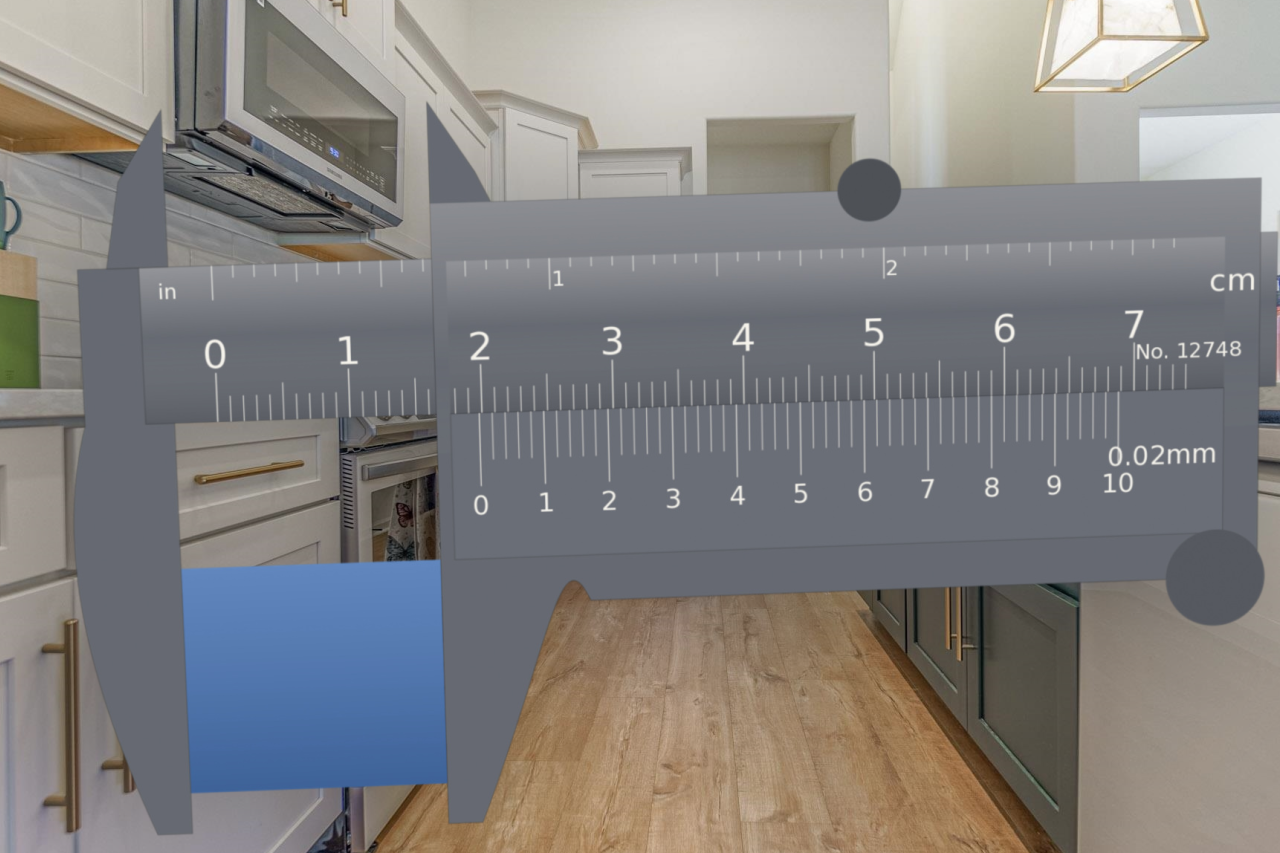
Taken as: 19.8,mm
